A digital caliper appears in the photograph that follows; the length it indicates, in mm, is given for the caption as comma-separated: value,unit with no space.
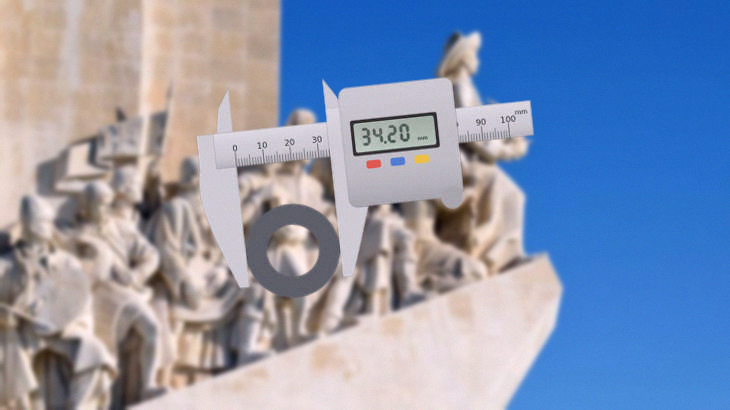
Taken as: 34.20,mm
